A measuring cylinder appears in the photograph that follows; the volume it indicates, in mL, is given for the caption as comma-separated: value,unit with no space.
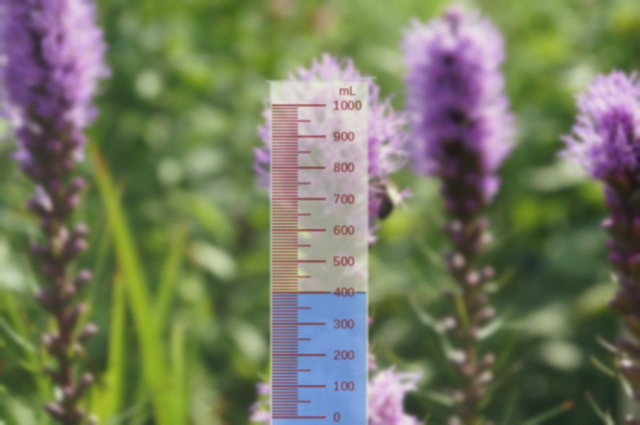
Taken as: 400,mL
